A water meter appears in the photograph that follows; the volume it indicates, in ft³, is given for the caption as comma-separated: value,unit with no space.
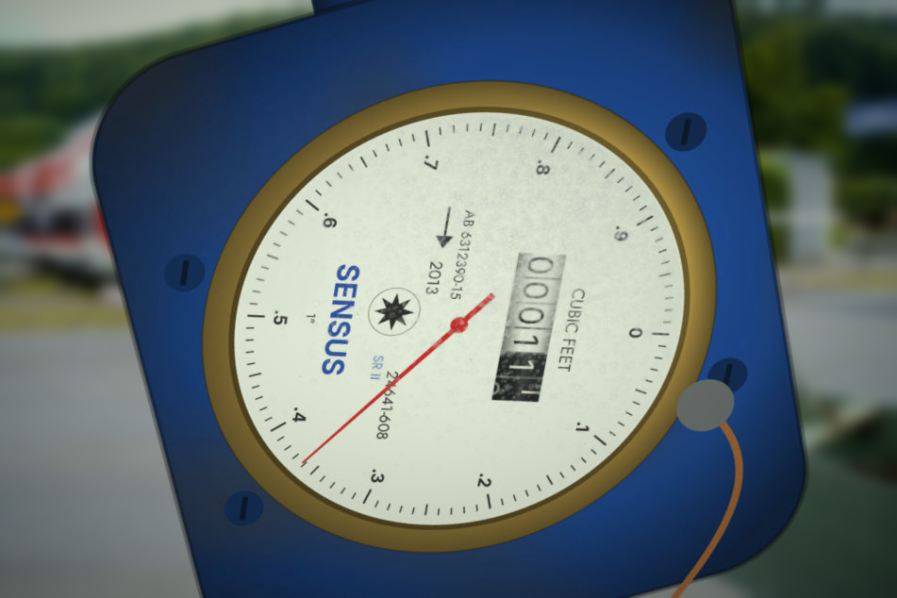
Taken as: 111.36,ft³
